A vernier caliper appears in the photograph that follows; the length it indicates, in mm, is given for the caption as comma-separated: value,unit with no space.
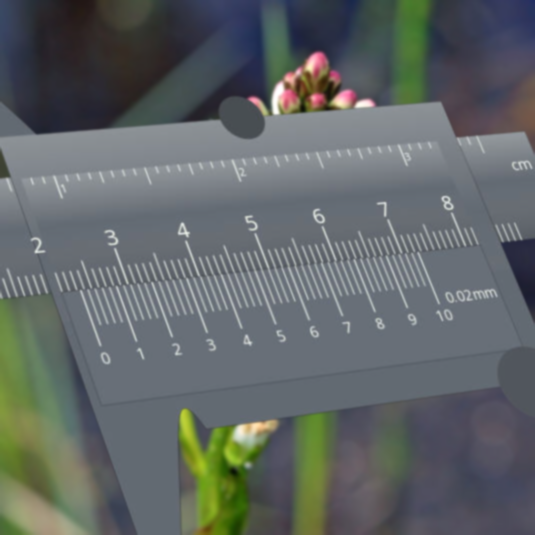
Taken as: 23.5,mm
